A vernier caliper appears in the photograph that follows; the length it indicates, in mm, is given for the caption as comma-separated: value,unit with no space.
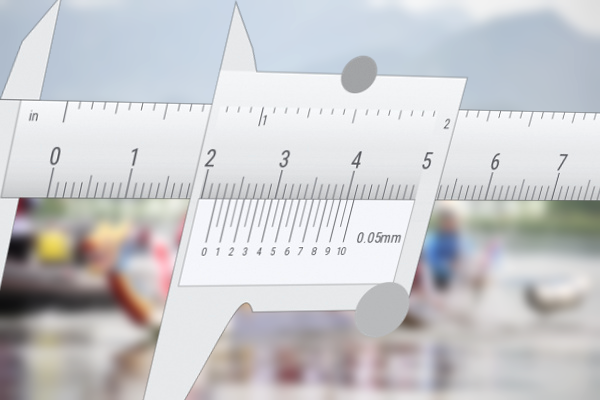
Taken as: 22.0,mm
